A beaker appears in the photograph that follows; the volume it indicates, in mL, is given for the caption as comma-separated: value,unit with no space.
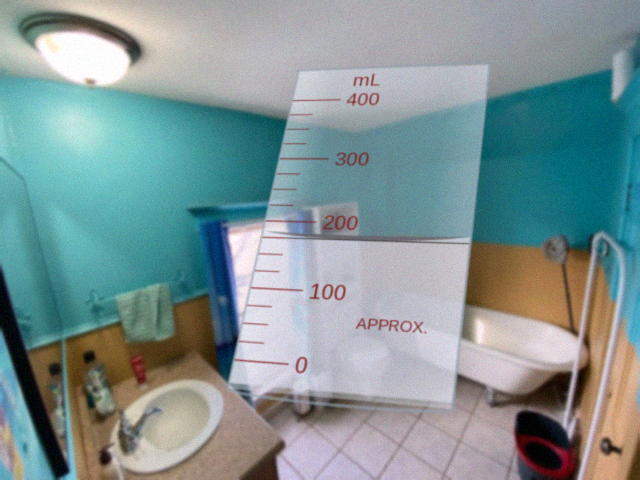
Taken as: 175,mL
